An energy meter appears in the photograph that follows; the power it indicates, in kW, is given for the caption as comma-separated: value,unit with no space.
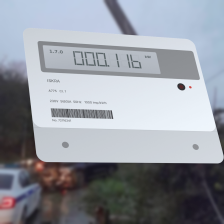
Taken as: 0.116,kW
